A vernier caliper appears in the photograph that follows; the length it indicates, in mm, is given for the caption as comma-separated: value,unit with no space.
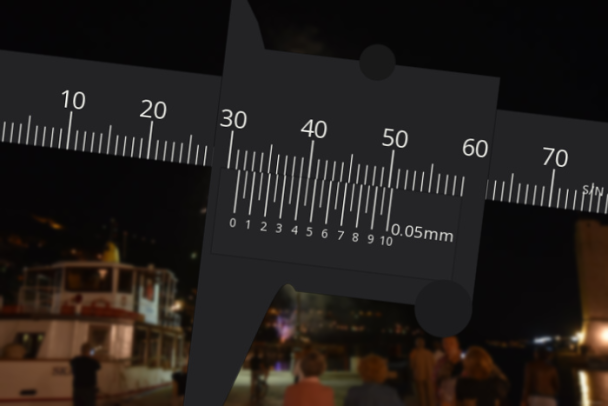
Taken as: 31.4,mm
